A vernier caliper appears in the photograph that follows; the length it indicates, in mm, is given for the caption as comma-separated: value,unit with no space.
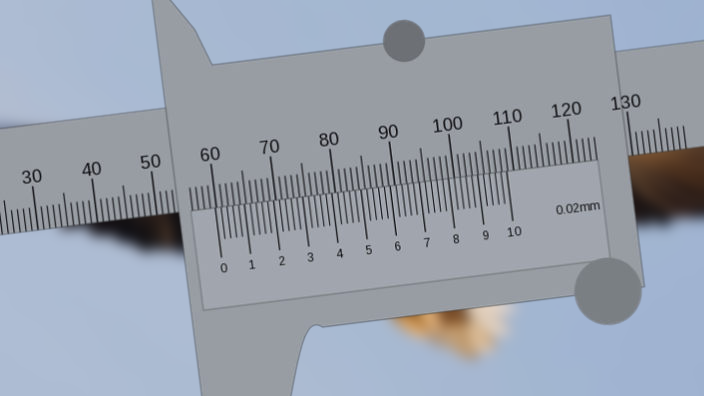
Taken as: 59.8,mm
